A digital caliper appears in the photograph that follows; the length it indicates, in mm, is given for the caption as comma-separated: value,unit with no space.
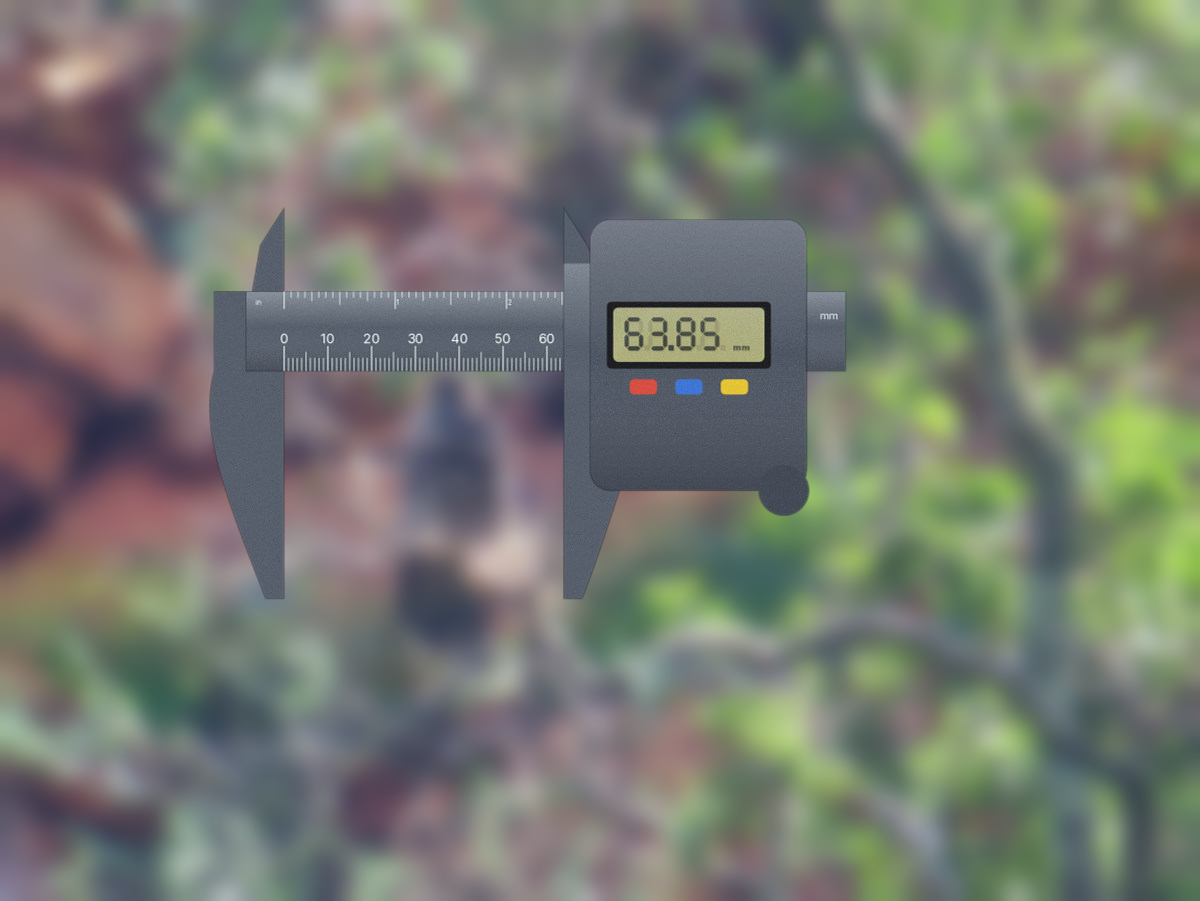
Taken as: 63.85,mm
